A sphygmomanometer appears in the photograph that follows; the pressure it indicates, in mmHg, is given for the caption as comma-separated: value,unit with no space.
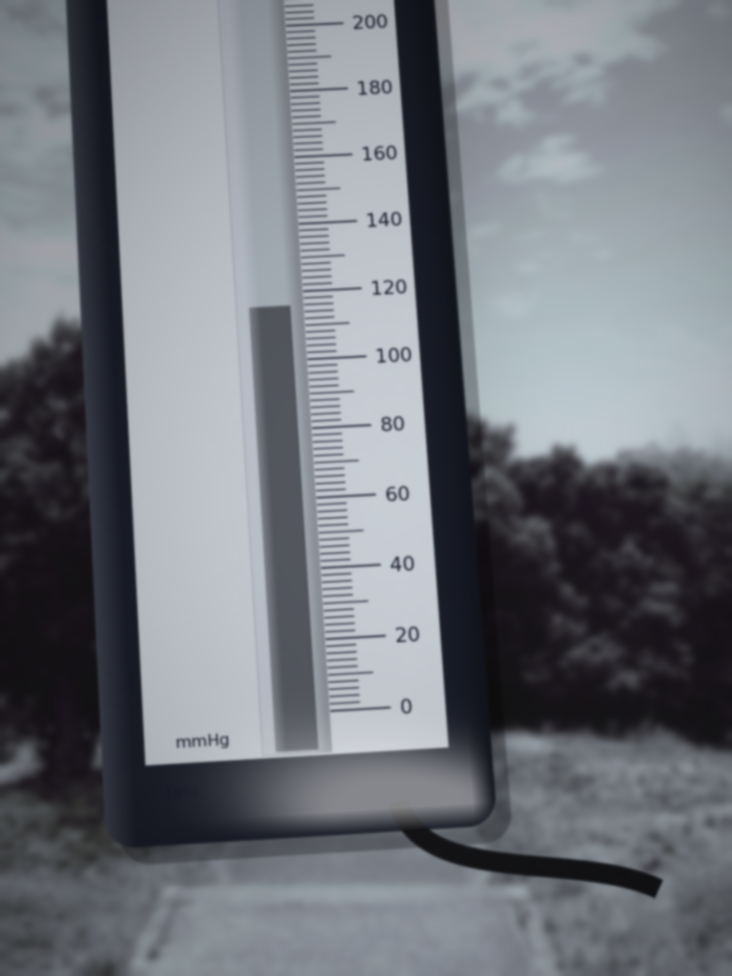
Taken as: 116,mmHg
